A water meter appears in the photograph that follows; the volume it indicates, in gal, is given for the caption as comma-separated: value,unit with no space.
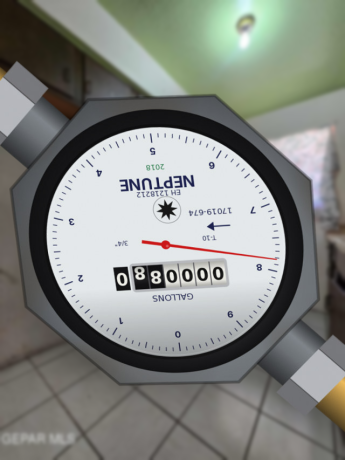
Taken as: 877.8,gal
